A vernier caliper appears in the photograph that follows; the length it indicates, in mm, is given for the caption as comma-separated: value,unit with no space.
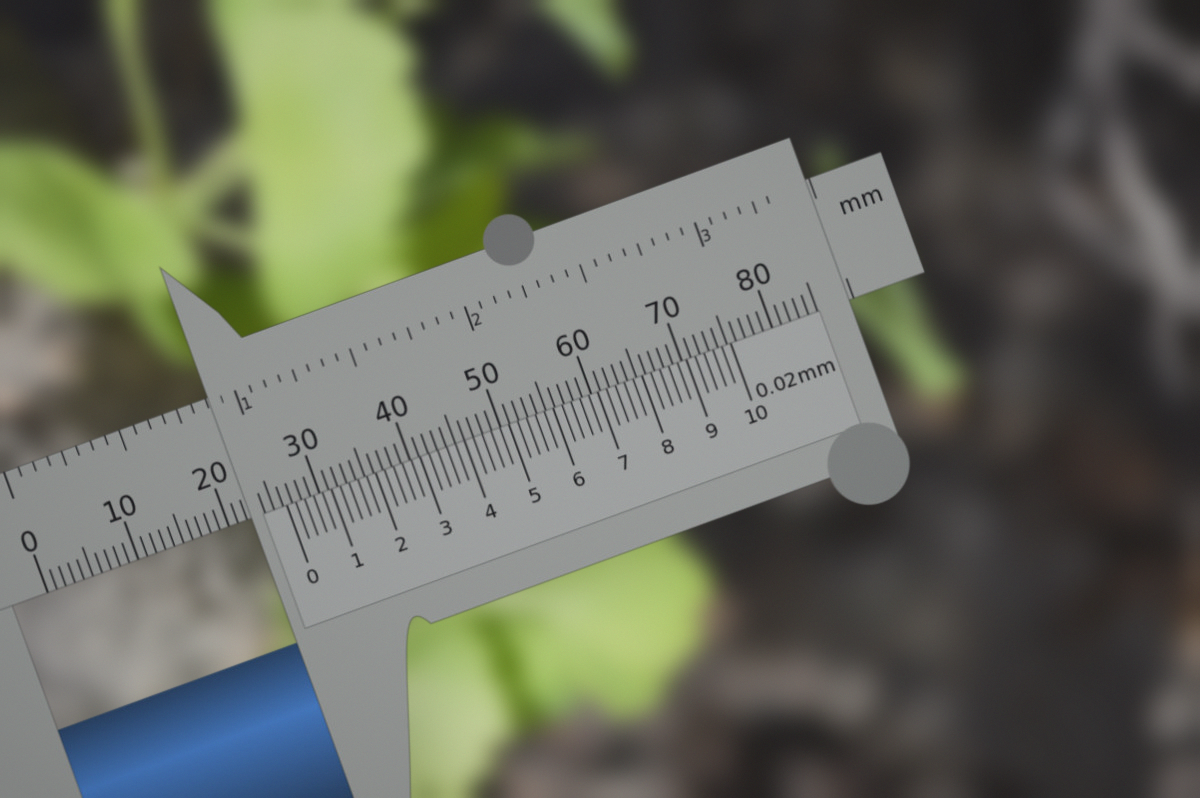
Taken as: 26.4,mm
